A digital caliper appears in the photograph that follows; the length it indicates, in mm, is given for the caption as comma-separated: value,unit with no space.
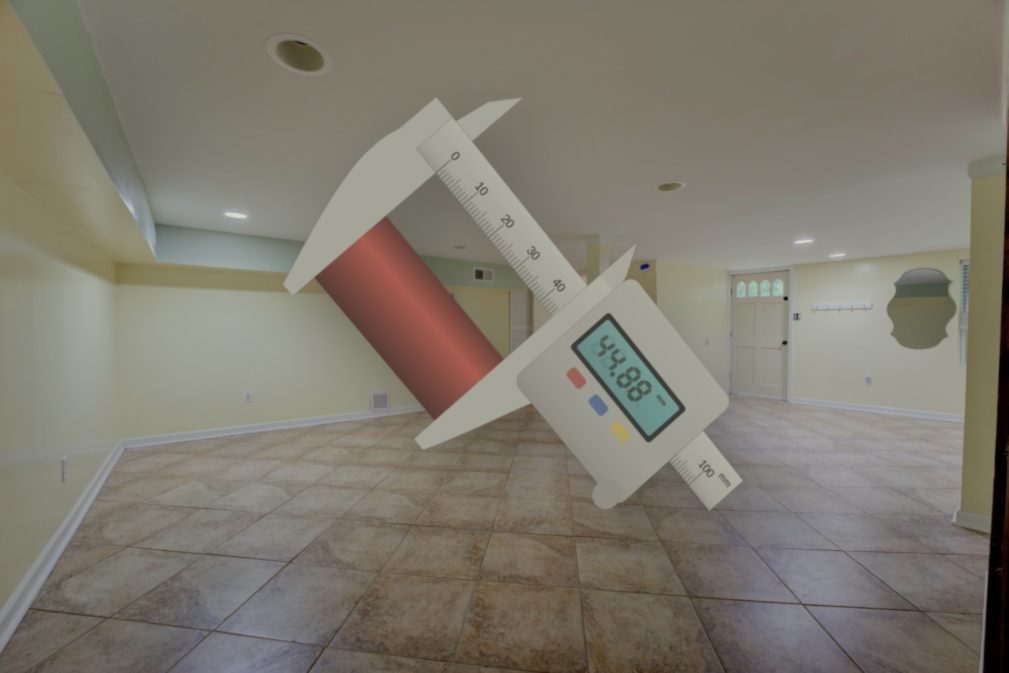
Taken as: 44.88,mm
